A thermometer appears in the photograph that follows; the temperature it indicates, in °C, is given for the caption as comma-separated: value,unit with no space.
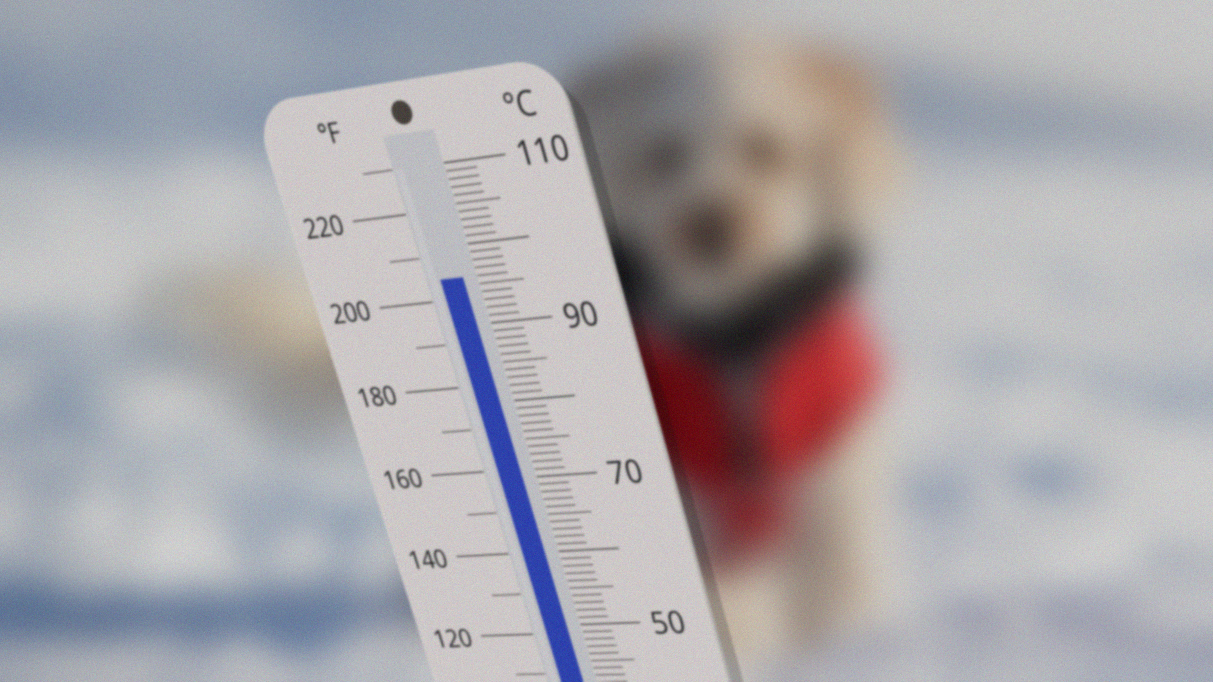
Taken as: 96,°C
